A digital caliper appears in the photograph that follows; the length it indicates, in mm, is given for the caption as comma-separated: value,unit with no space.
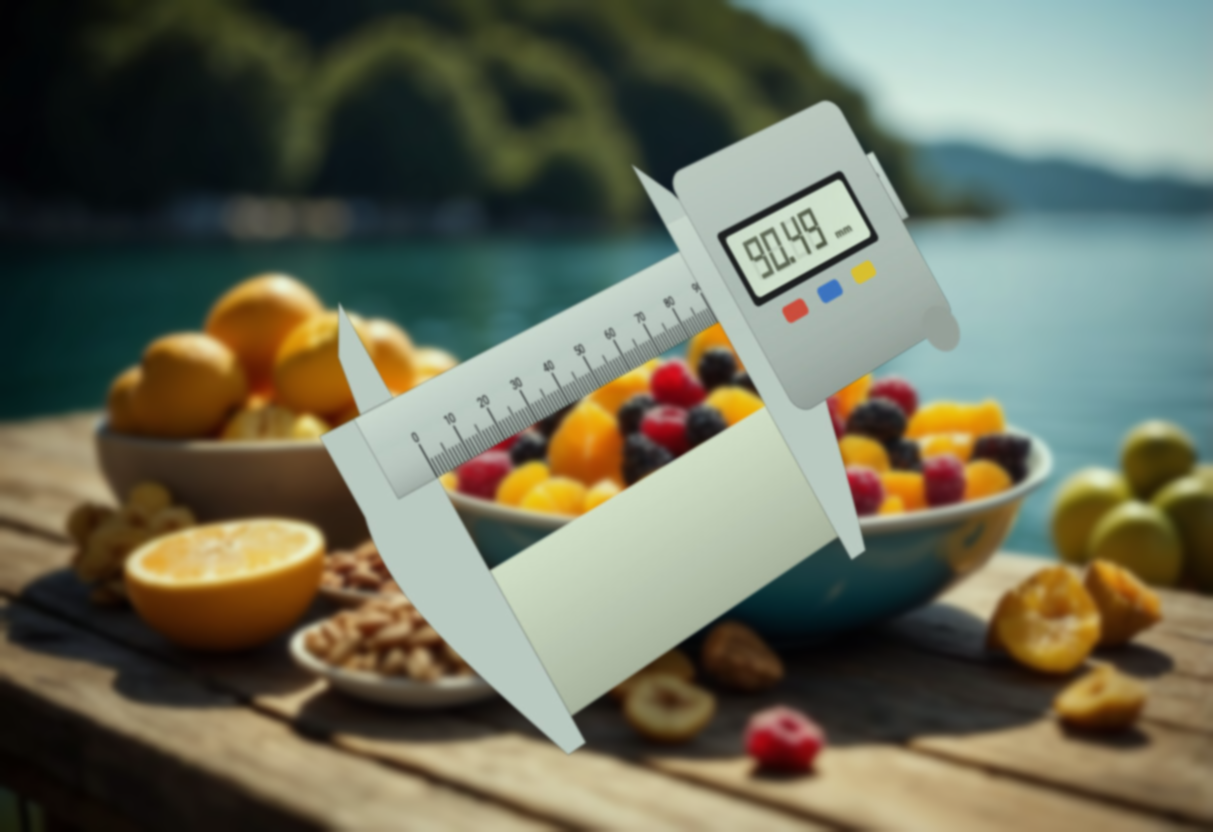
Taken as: 90.49,mm
